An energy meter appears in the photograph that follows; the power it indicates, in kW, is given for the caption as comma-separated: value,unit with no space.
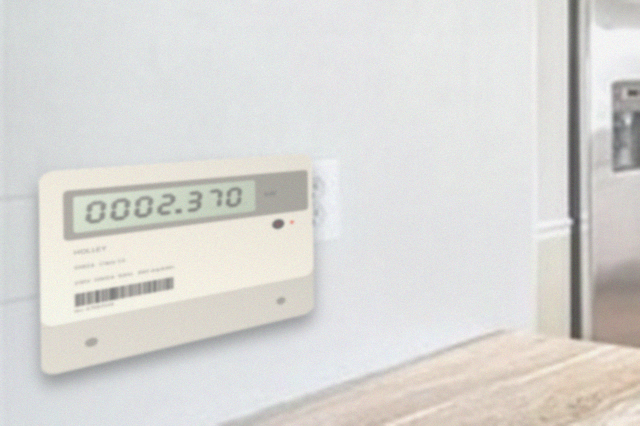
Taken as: 2.370,kW
